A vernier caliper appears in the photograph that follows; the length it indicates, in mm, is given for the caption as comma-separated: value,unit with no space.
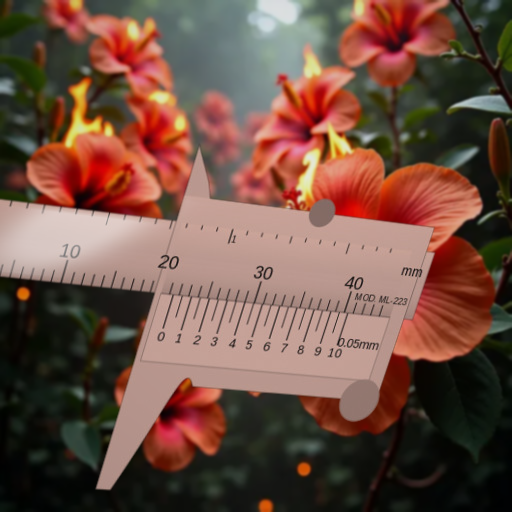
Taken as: 21.4,mm
